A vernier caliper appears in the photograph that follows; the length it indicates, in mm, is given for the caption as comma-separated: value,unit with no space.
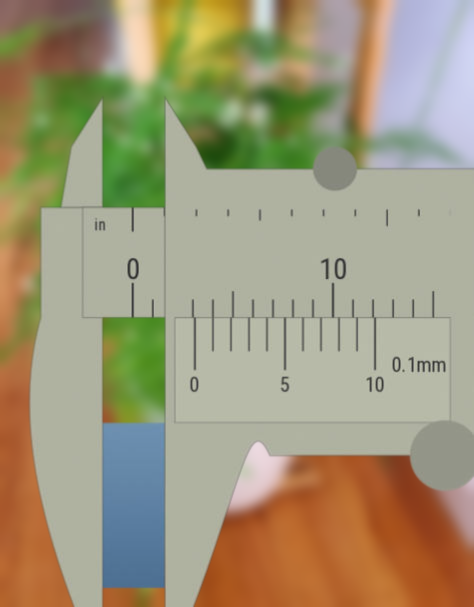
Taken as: 3.1,mm
